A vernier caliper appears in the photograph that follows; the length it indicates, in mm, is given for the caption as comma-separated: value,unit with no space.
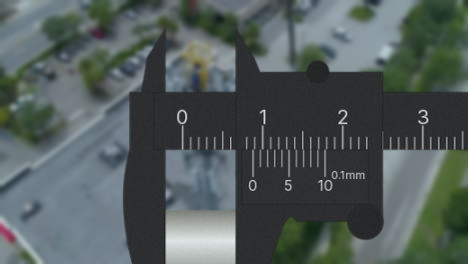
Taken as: 8.8,mm
